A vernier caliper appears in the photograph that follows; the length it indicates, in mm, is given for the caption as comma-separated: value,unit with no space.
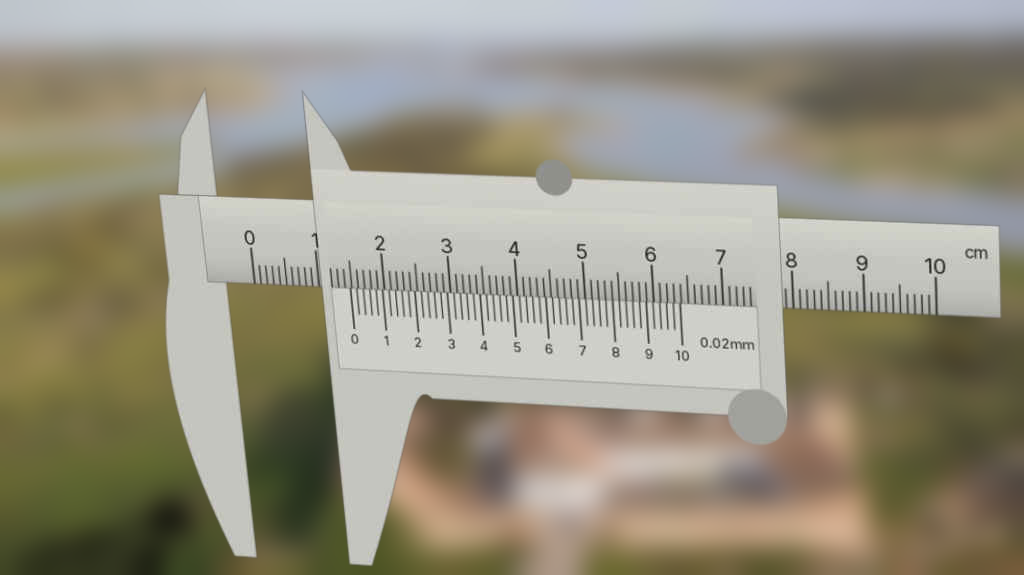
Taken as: 14.8,mm
